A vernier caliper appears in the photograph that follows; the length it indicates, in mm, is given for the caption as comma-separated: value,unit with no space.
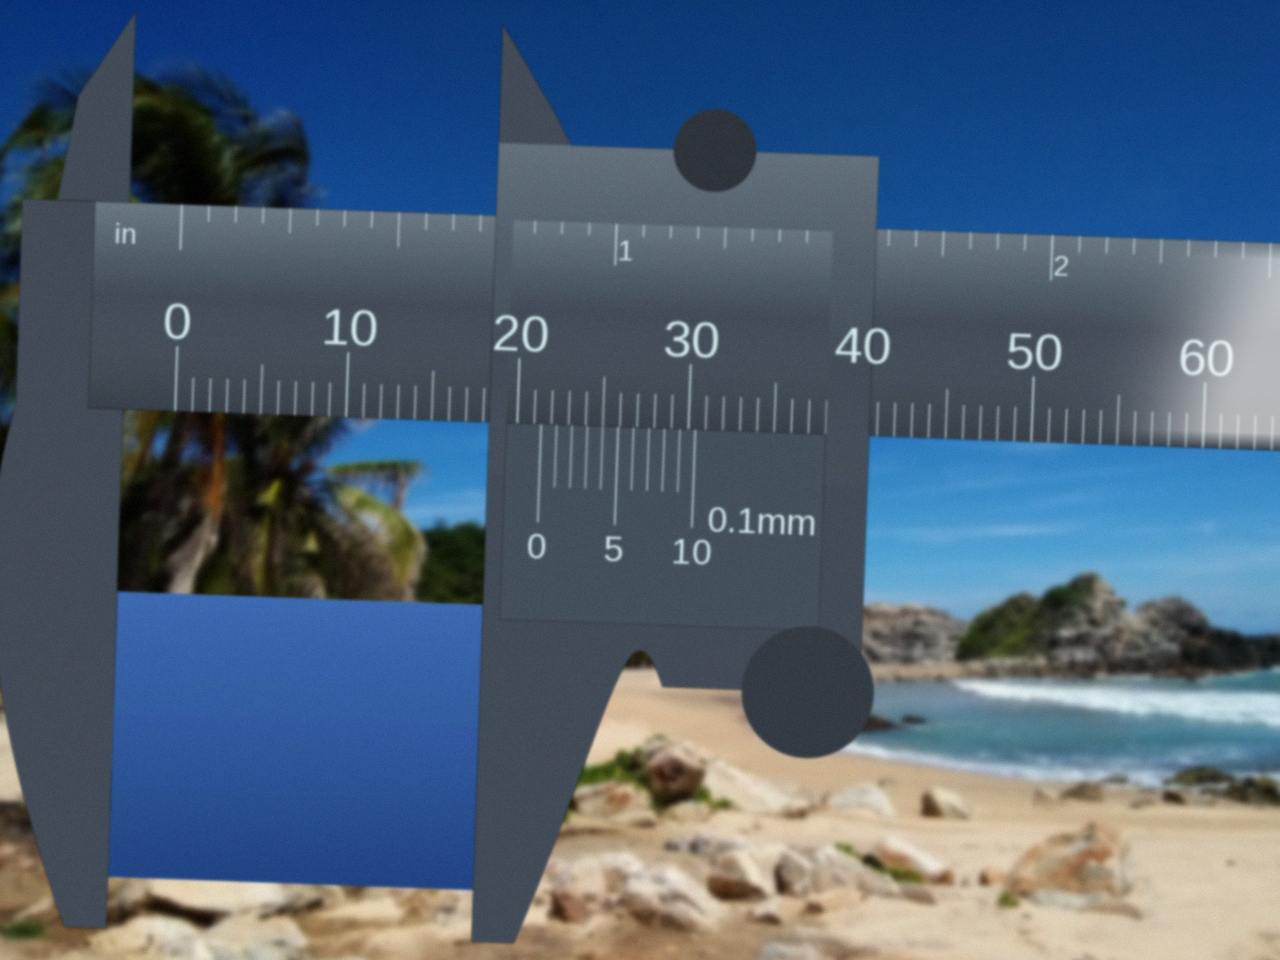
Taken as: 21.4,mm
